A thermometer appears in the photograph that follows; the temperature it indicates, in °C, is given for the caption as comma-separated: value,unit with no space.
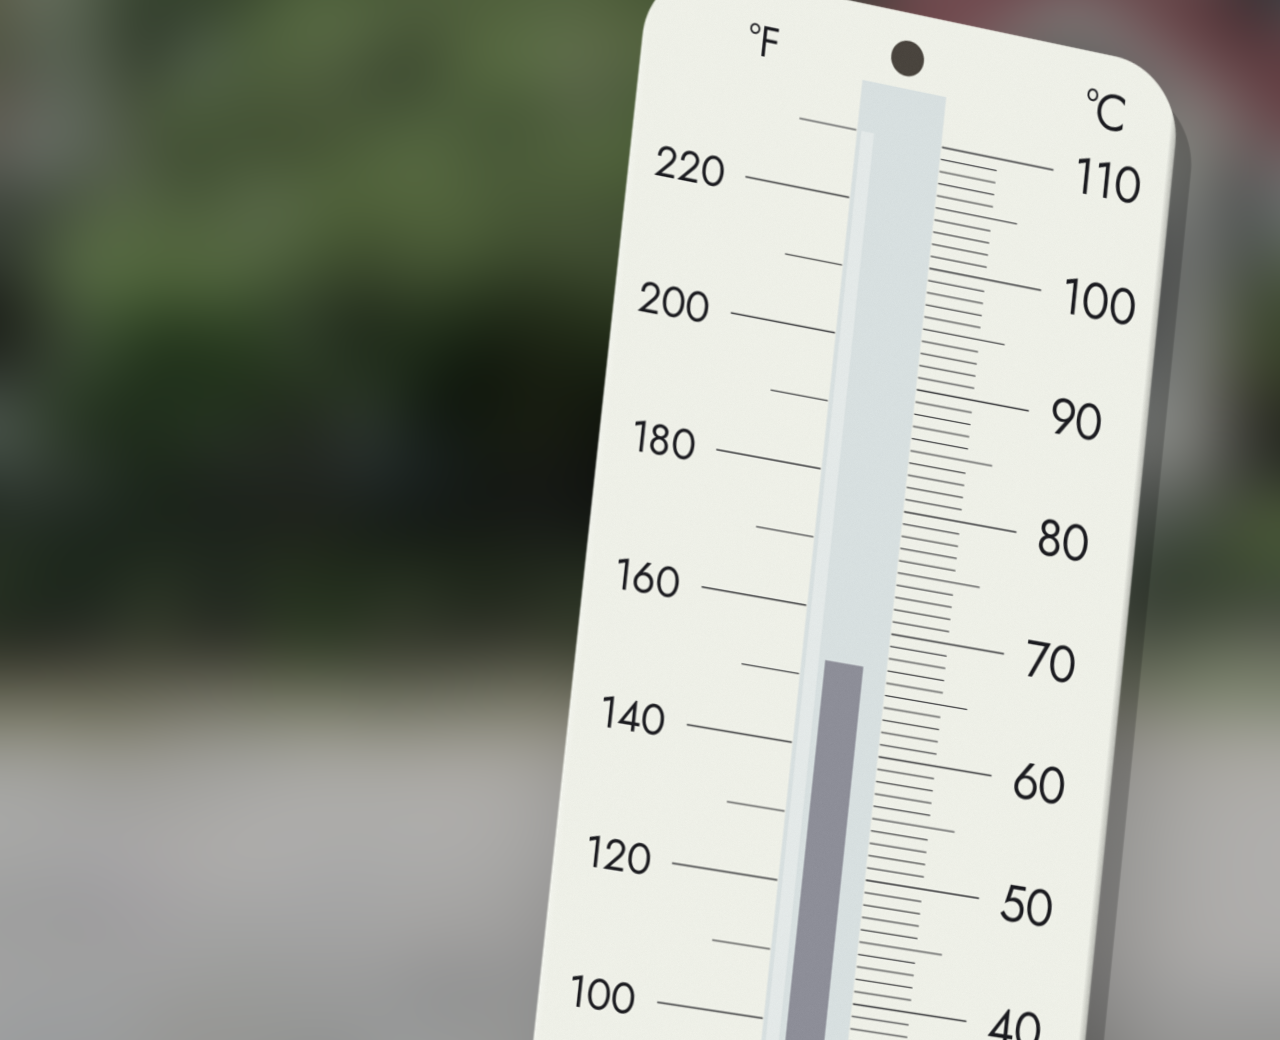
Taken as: 67,°C
